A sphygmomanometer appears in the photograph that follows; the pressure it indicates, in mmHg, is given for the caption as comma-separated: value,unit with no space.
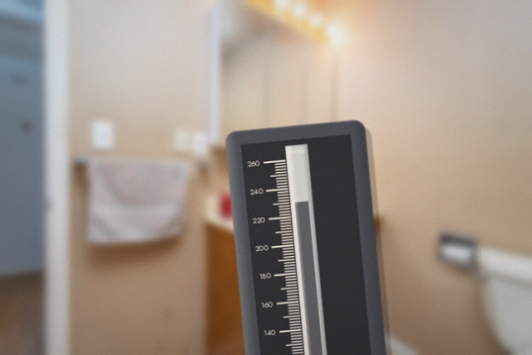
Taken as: 230,mmHg
